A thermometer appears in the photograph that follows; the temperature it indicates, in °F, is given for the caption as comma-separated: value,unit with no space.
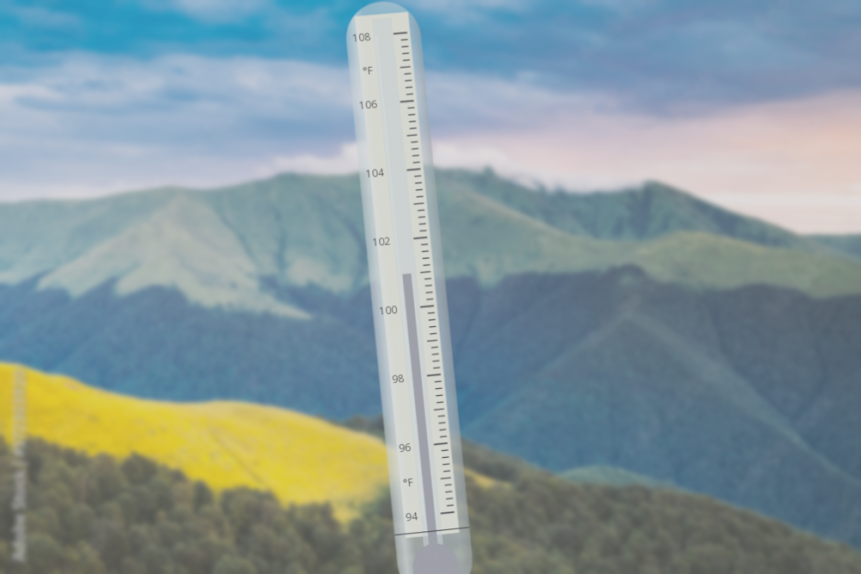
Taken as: 101,°F
